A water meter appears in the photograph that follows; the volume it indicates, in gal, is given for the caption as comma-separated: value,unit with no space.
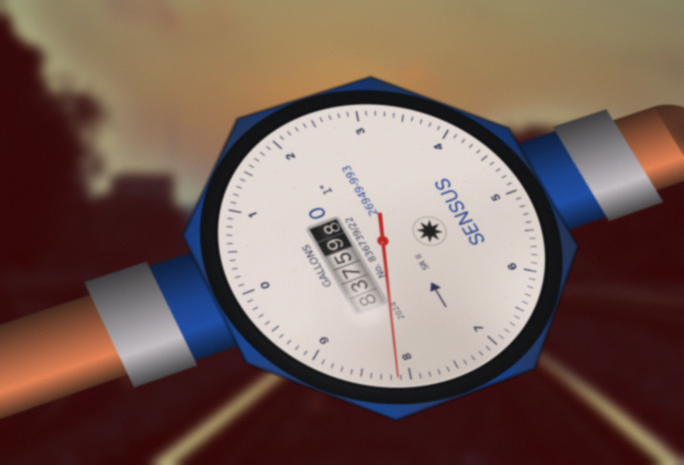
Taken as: 8375978.1,gal
